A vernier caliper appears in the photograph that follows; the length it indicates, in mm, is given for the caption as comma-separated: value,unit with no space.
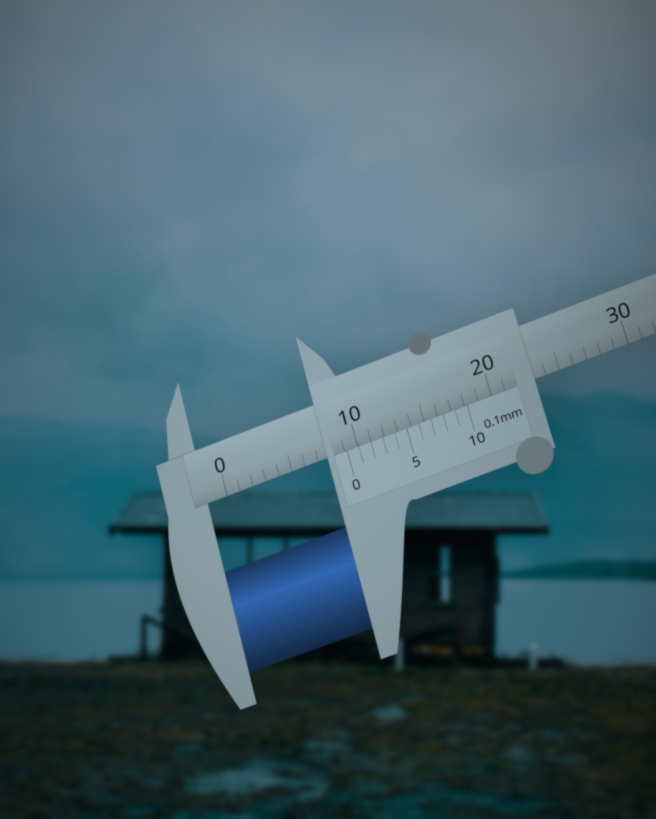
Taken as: 9.2,mm
